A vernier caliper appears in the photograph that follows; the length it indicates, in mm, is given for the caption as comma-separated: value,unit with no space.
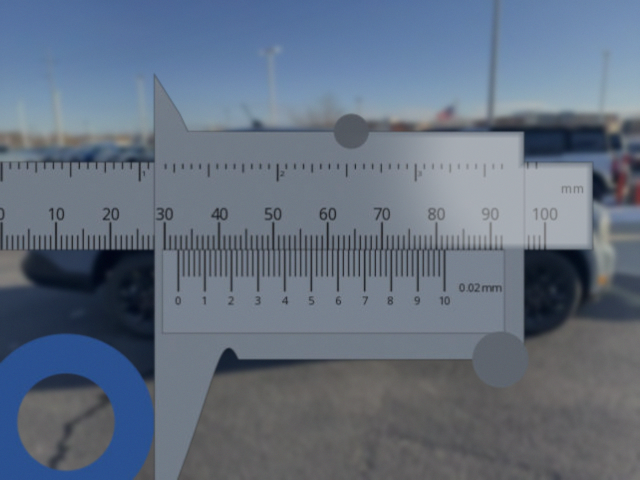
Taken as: 32.5,mm
